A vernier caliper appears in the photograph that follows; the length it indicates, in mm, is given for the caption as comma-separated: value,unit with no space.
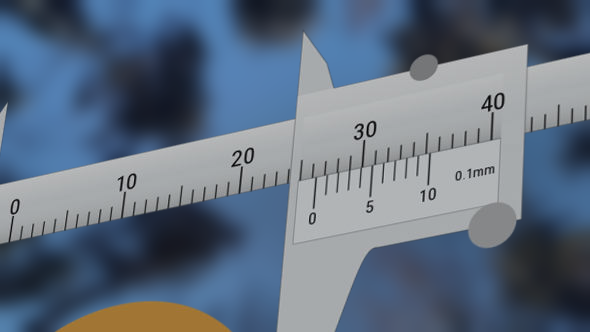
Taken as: 26.3,mm
